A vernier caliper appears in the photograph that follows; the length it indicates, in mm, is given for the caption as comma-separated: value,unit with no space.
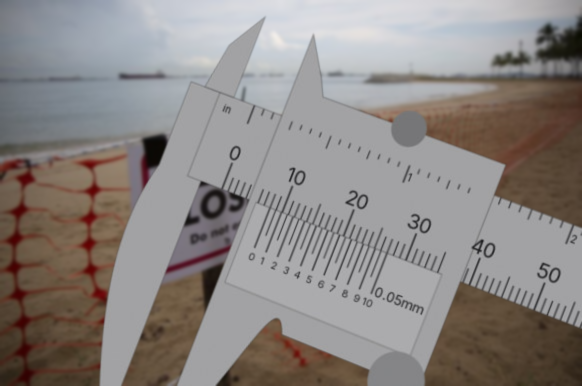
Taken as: 8.0,mm
